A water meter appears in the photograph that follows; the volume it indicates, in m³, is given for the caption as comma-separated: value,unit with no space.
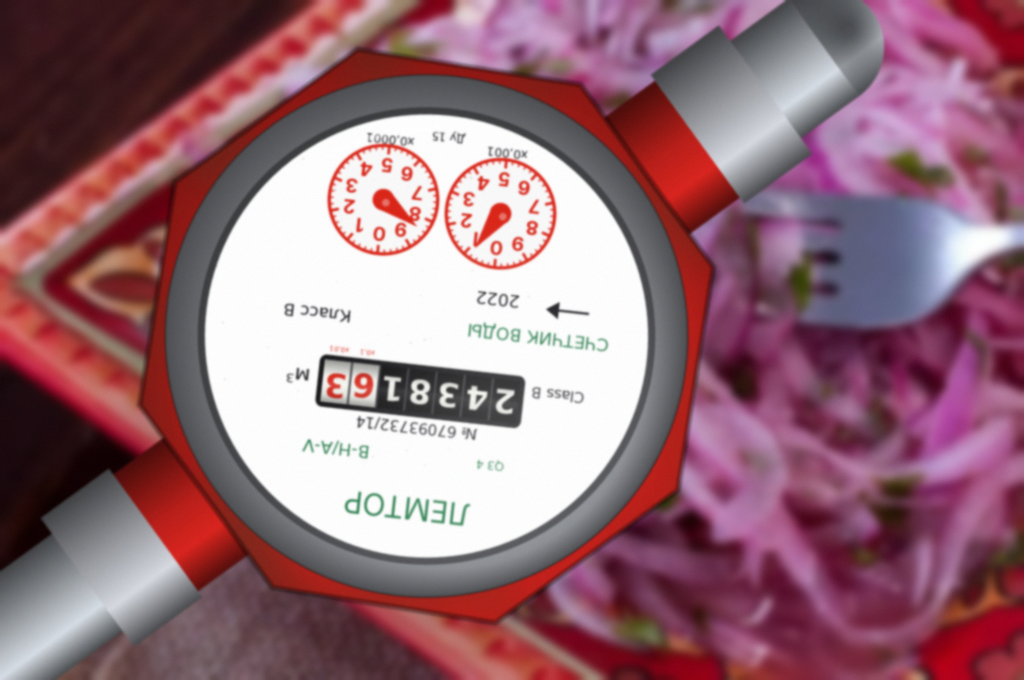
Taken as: 24381.6308,m³
